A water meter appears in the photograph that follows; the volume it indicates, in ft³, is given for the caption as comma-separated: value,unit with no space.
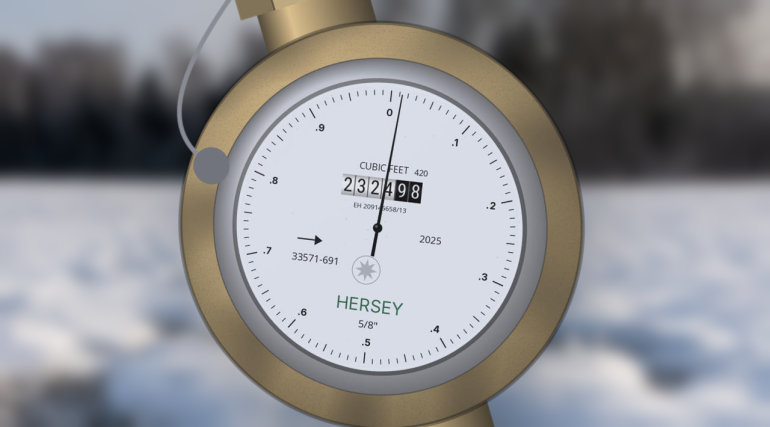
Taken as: 232498.01,ft³
